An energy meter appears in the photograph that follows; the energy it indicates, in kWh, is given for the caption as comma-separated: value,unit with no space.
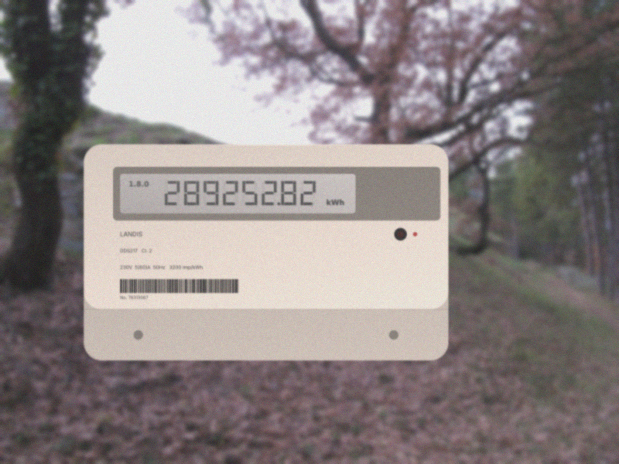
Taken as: 289252.82,kWh
